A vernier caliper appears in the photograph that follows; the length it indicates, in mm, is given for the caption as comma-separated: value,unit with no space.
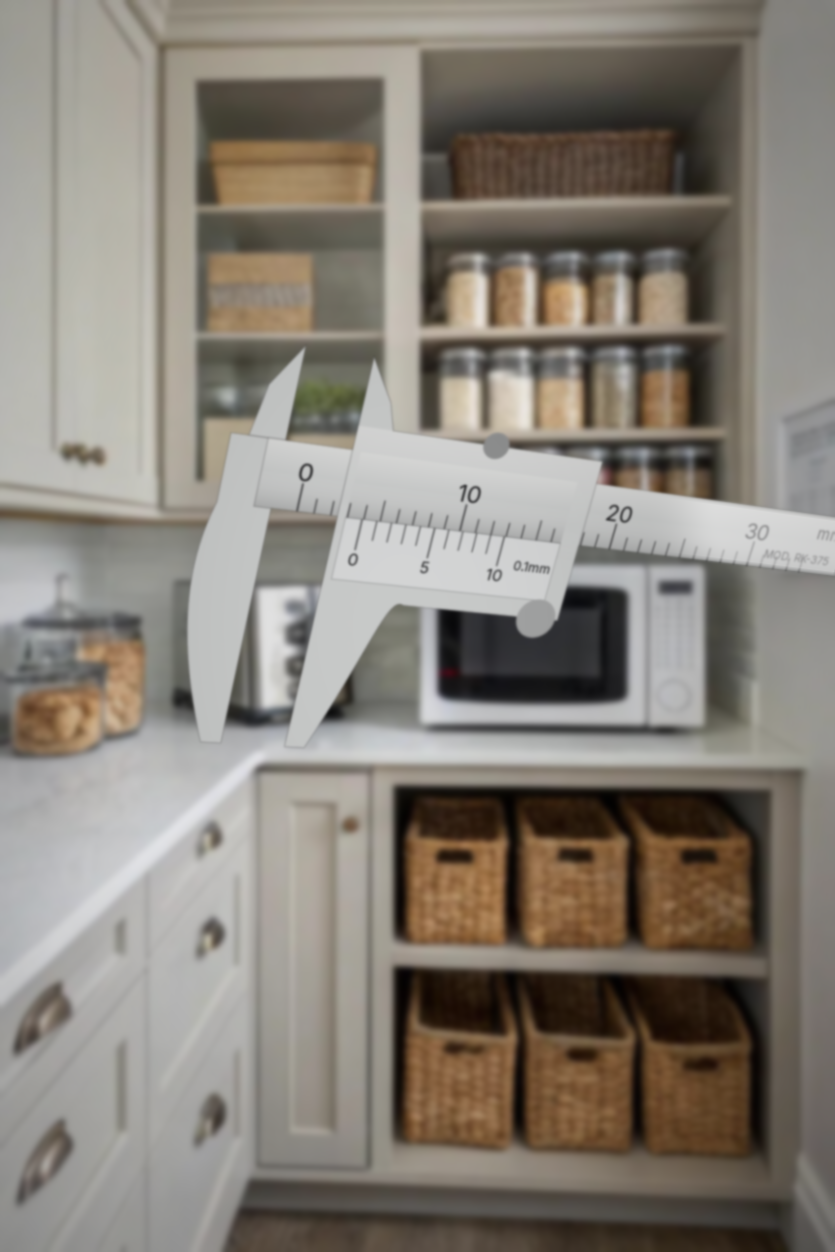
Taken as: 3.9,mm
